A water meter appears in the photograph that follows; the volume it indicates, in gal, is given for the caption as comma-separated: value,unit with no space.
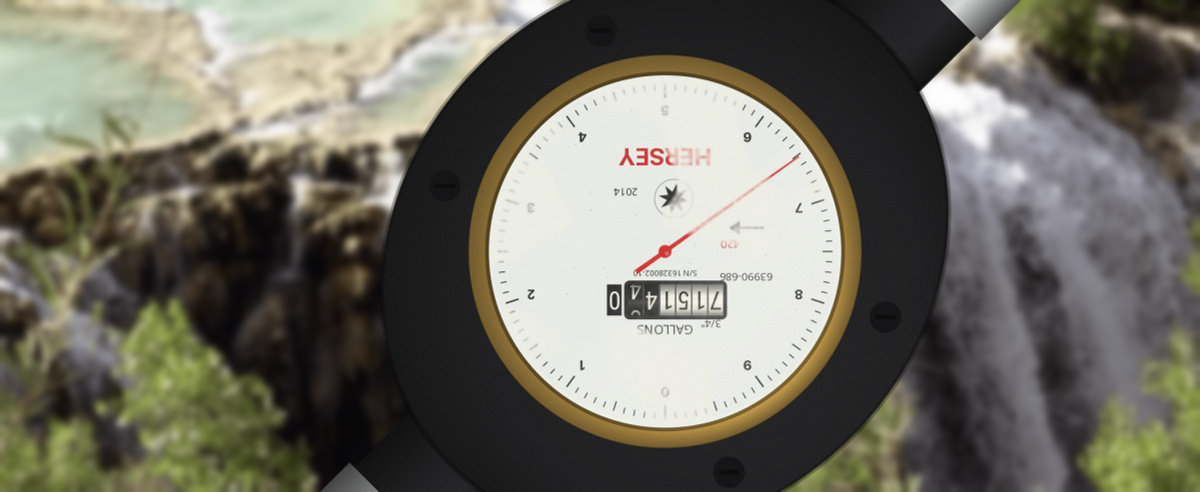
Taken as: 7151436.5,gal
